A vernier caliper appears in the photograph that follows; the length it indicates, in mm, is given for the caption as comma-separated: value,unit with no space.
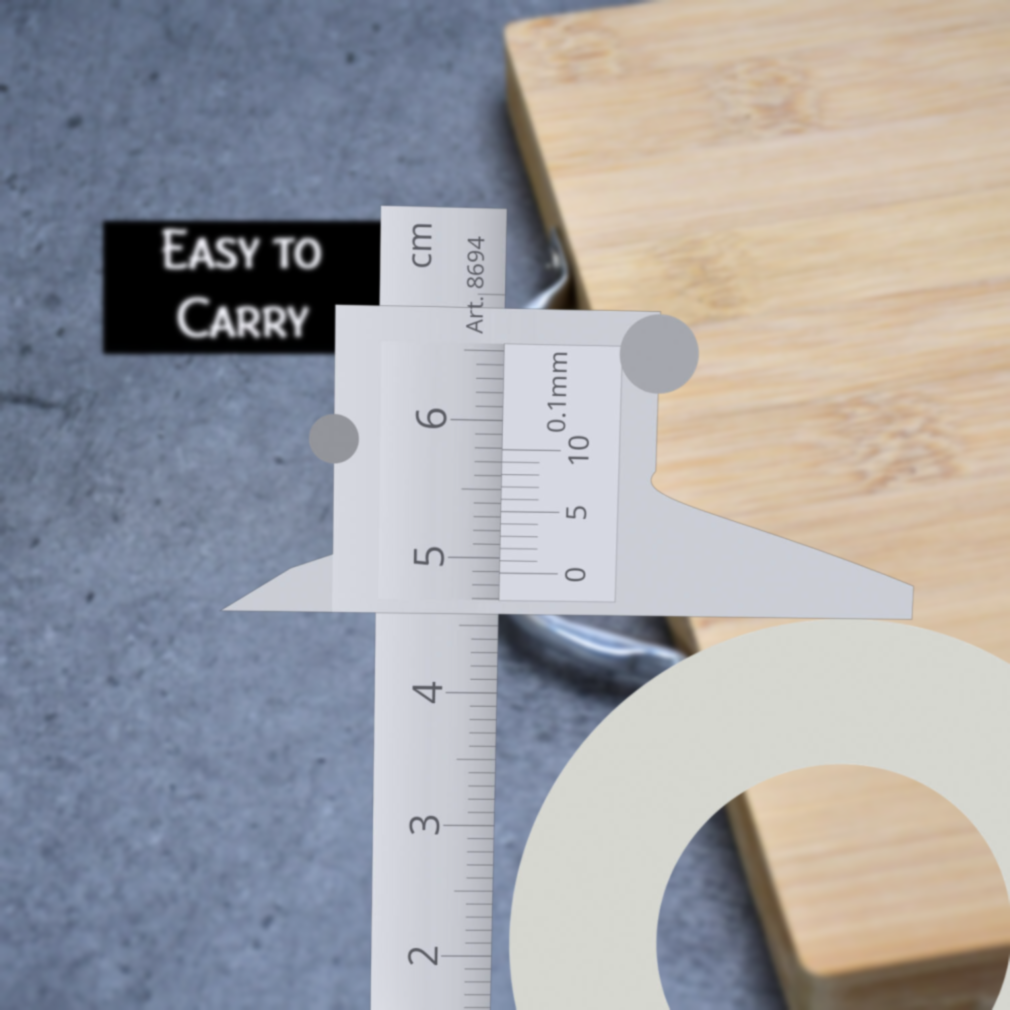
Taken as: 48.9,mm
